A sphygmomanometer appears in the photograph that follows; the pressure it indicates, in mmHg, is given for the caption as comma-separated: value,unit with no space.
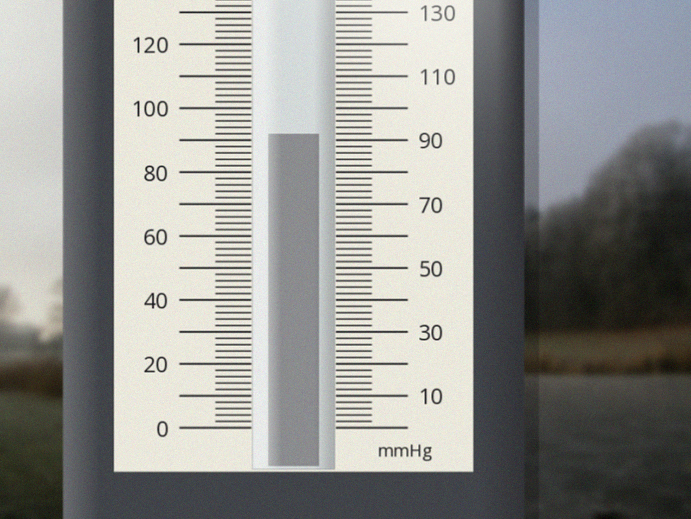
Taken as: 92,mmHg
